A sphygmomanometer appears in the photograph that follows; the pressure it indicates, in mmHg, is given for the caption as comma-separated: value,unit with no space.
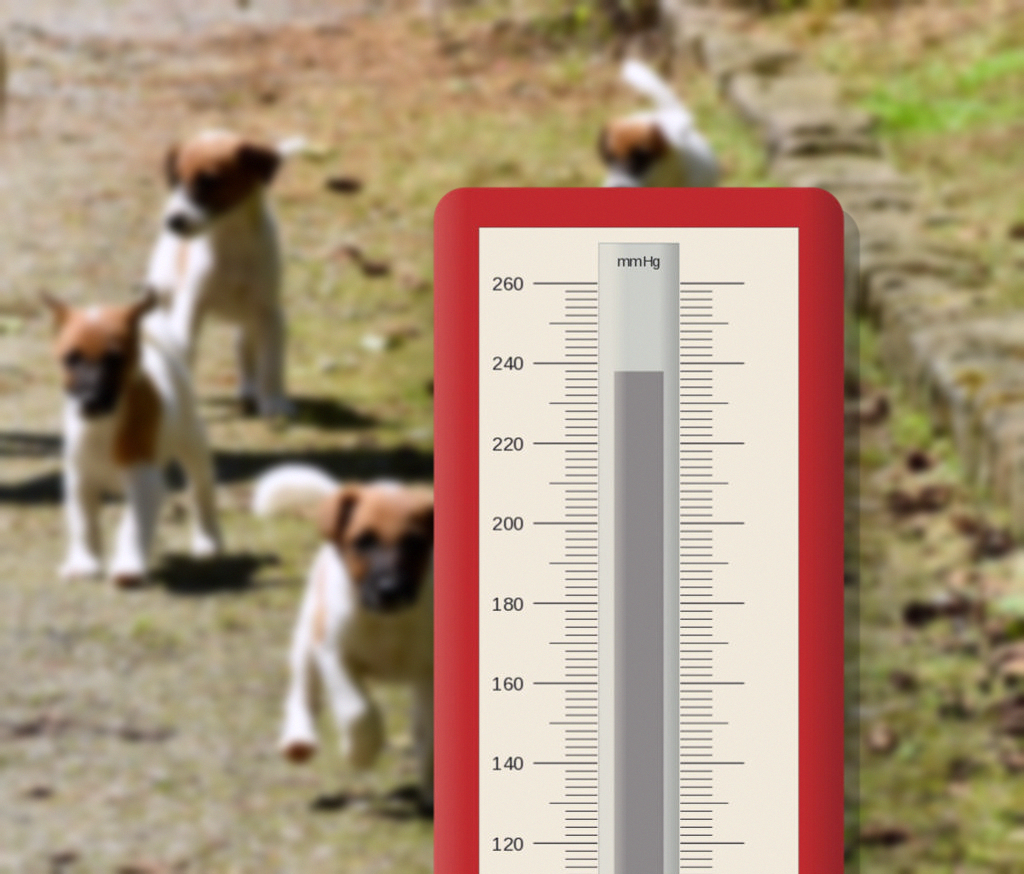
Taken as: 238,mmHg
